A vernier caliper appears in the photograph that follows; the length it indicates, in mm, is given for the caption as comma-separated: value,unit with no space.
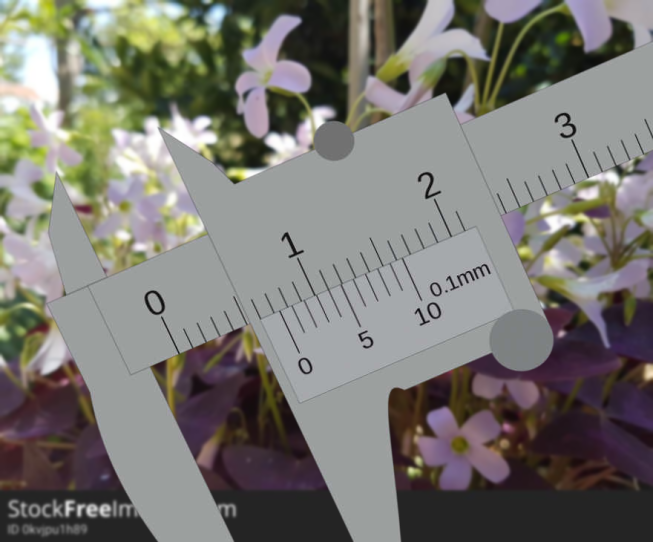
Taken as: 7.4,mm
